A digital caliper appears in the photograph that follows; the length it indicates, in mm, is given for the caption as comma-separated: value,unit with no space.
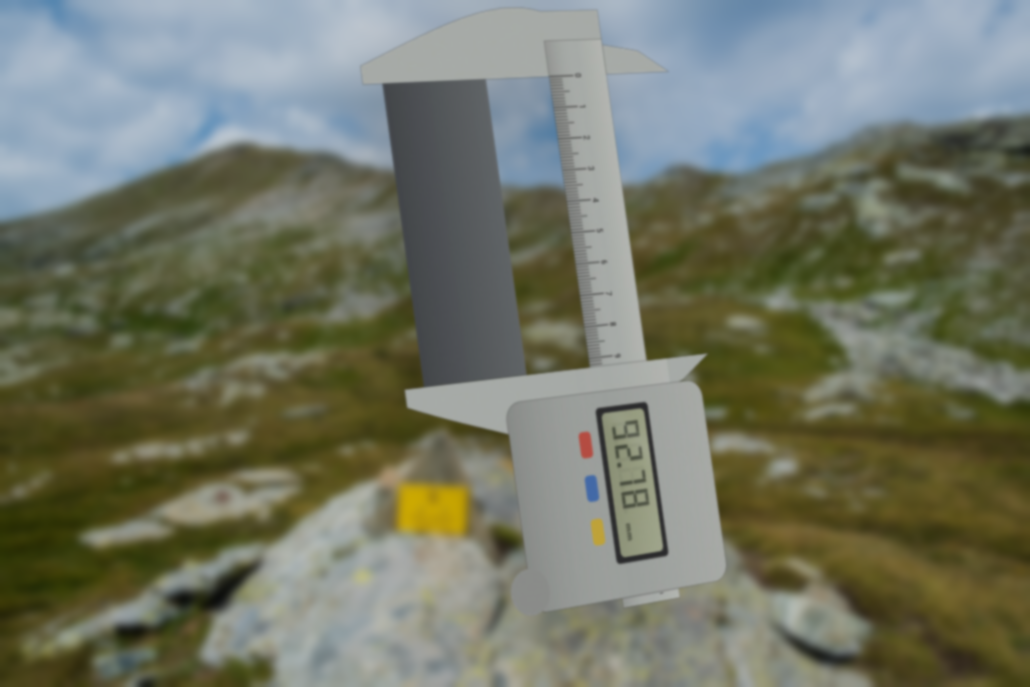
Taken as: 92.78,mm
